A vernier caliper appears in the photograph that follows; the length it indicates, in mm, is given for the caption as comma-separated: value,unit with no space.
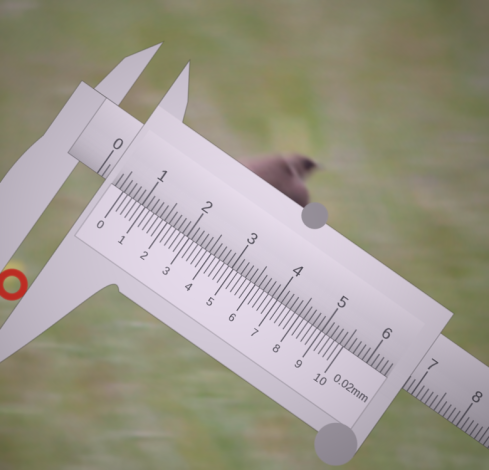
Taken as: 5.8,mm
